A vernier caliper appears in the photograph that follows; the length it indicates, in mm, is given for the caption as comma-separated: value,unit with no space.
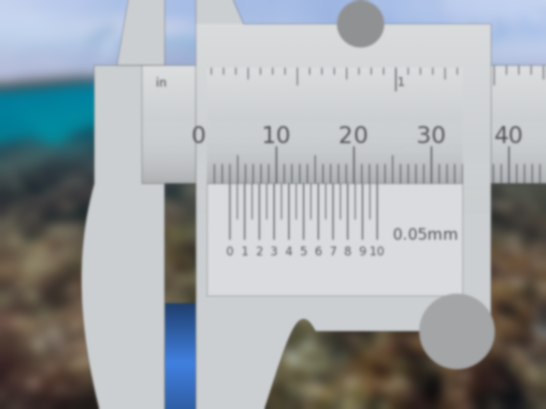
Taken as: 4.0,mm
